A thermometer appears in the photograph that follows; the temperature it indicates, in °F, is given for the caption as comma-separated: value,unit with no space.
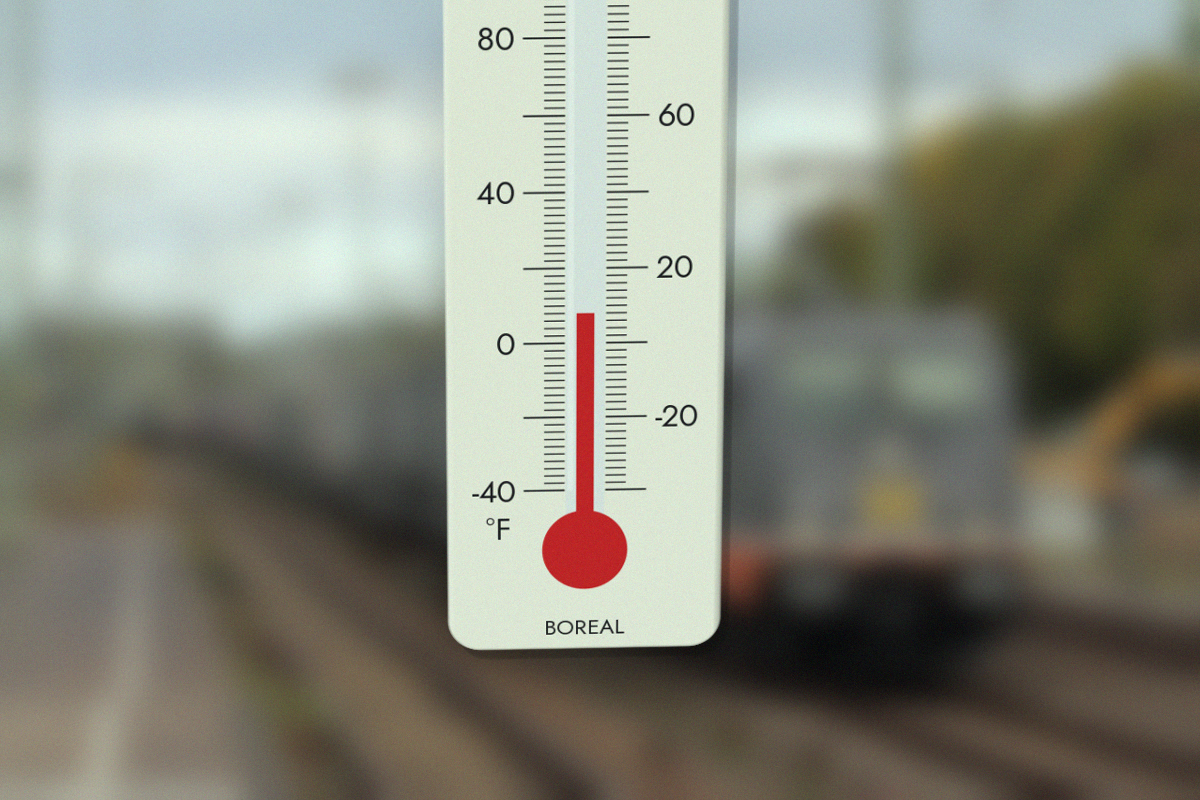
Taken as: 8,°F
